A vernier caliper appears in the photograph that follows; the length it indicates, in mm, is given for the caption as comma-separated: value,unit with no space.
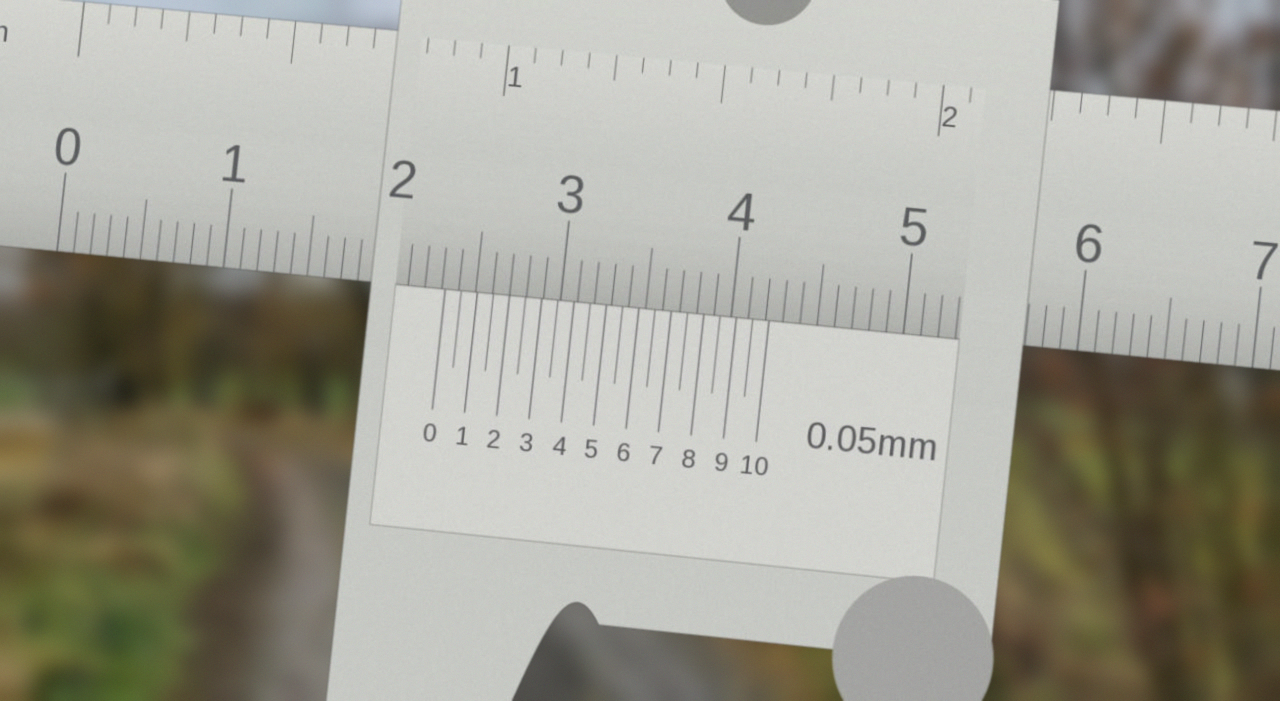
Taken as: 23.2,mm
